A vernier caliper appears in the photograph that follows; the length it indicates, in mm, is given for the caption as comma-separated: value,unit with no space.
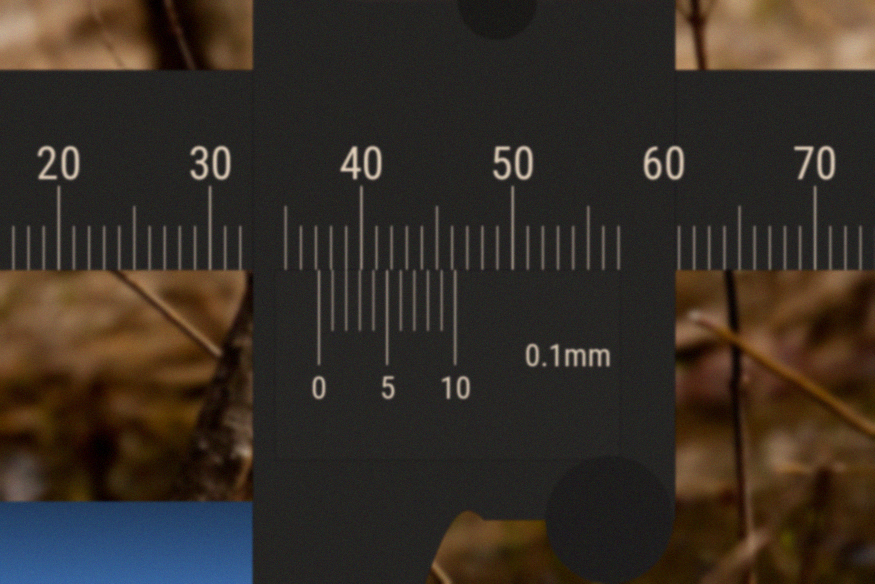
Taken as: 37.2,mm
